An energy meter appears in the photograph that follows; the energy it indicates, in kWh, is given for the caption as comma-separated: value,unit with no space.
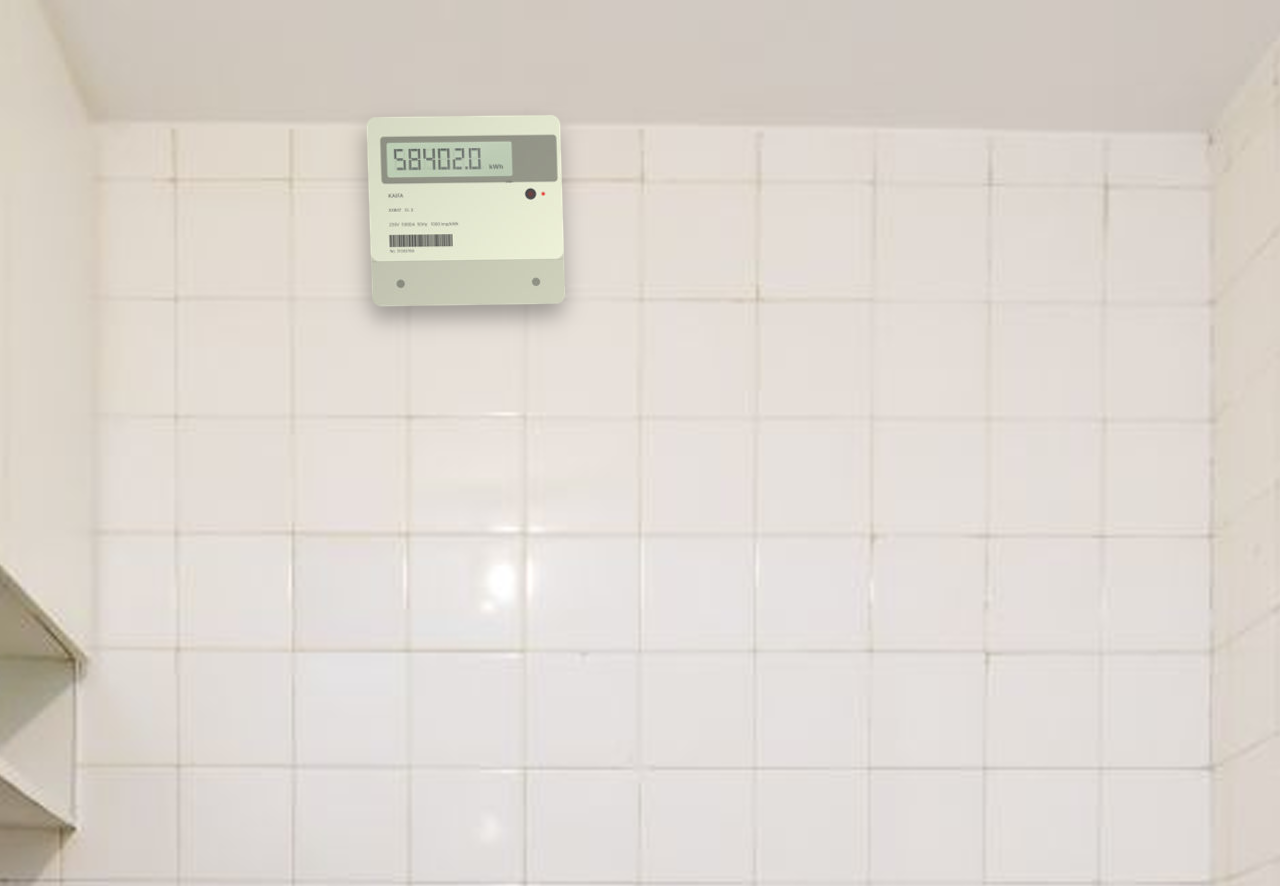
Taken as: 58402.0,kWh
